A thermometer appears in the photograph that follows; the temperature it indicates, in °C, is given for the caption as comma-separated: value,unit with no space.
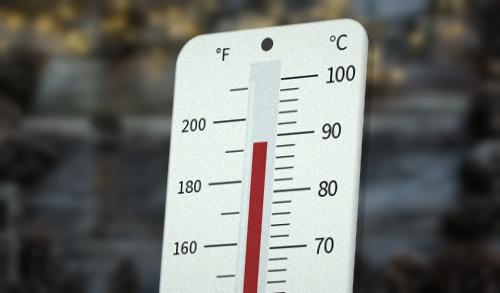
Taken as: 89,°C
